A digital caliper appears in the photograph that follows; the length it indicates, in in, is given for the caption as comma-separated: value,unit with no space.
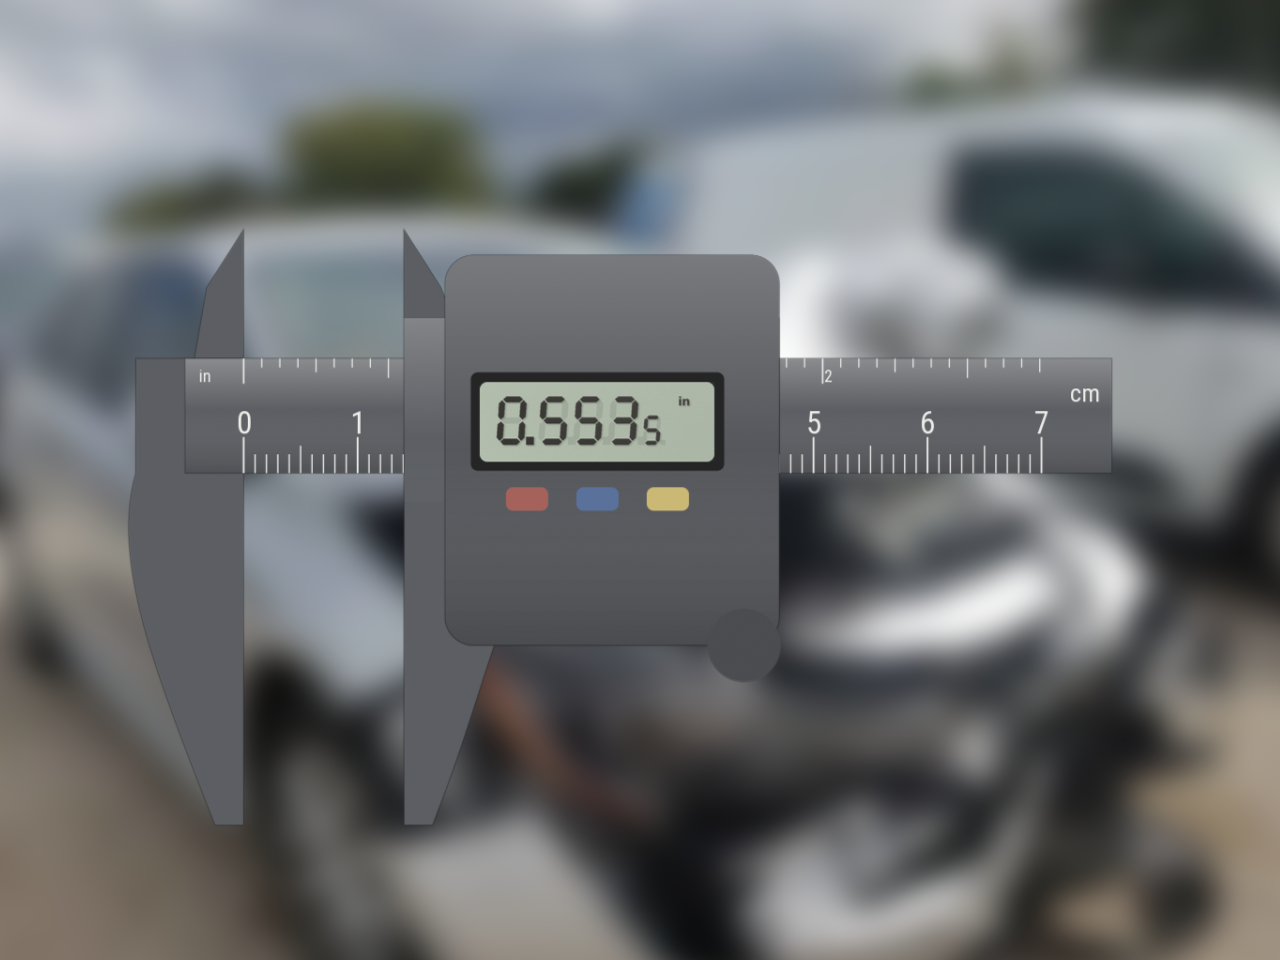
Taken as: 0.5535,in
